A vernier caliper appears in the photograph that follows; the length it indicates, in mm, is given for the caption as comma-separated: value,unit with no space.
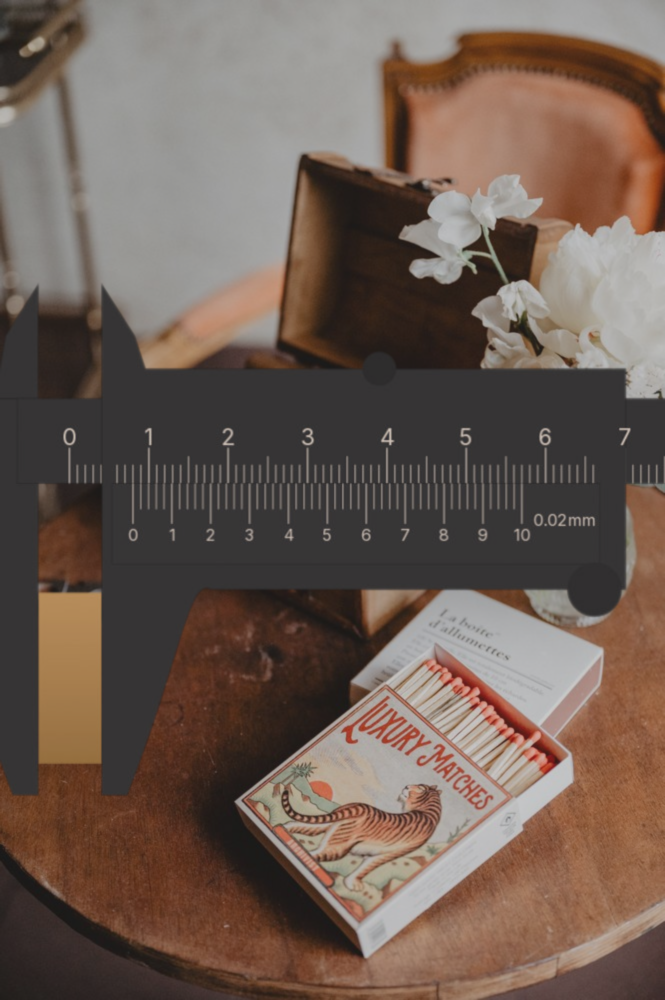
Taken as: 8.0,mm
